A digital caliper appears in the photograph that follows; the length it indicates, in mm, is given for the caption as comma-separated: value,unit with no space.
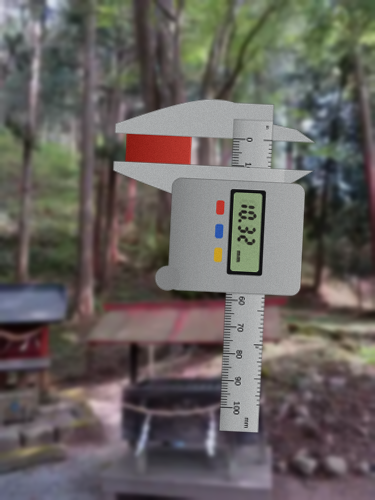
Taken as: 10.32,mm
